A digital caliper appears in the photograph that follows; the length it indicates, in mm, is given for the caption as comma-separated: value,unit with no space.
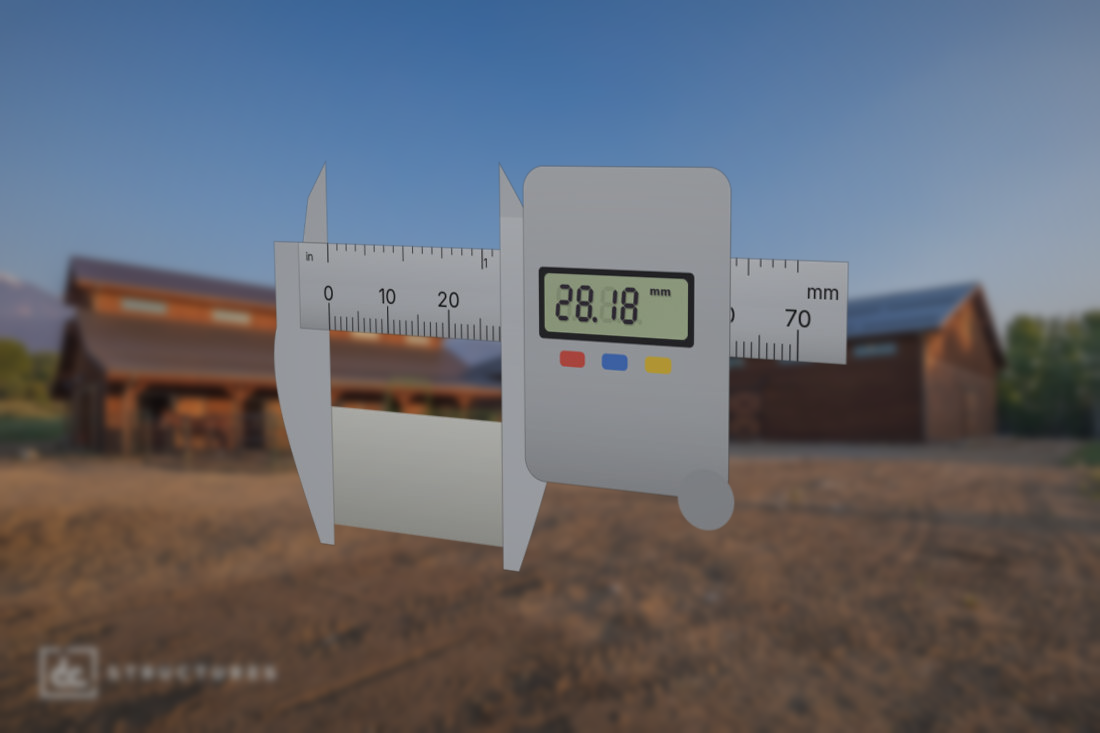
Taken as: 28.18,mm
